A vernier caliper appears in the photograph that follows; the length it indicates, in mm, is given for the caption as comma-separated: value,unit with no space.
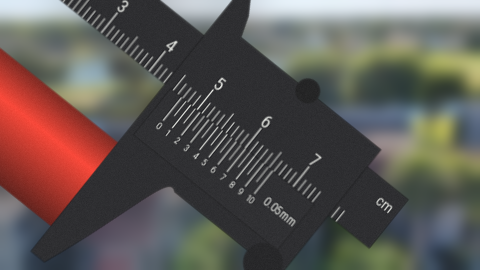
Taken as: 46.8,mm
